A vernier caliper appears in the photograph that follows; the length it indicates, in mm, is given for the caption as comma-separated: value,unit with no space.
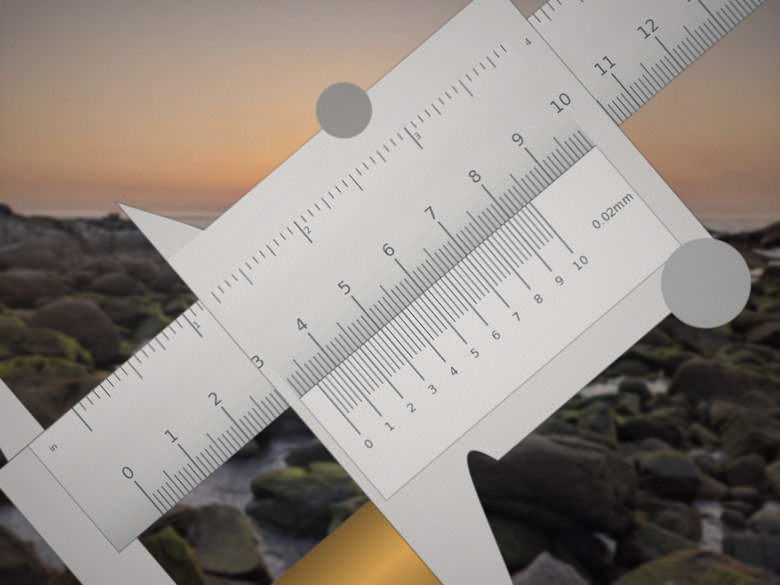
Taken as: 35.4,mm
